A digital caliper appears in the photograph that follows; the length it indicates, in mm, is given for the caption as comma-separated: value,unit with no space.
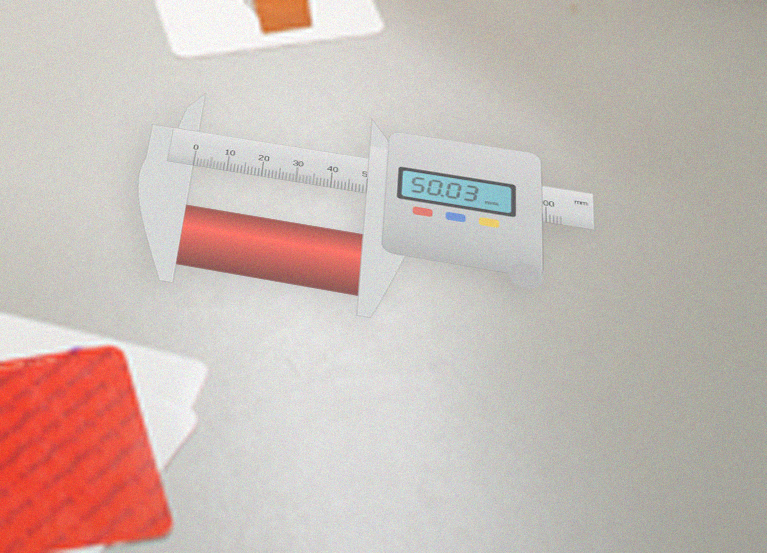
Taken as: 50.03,mm
